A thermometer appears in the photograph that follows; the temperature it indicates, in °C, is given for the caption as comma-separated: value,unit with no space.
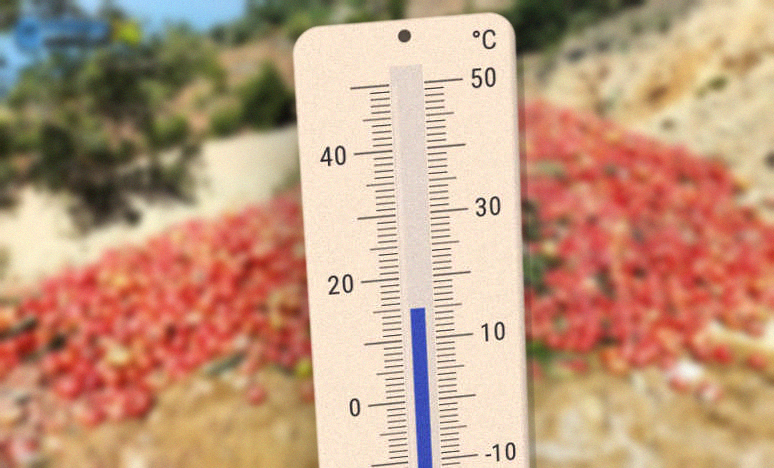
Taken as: 15,°C
